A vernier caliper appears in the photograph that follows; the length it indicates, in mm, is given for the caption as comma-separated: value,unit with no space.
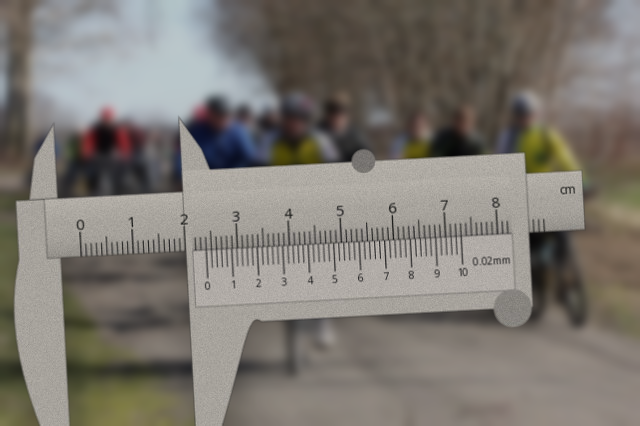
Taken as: 24.0,mm
